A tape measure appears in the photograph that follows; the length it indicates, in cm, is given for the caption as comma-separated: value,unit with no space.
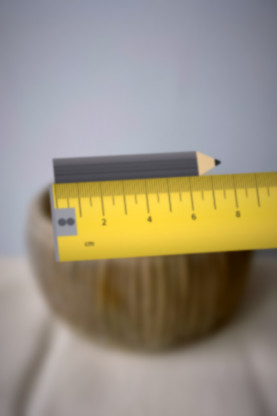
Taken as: 7.5,cm
